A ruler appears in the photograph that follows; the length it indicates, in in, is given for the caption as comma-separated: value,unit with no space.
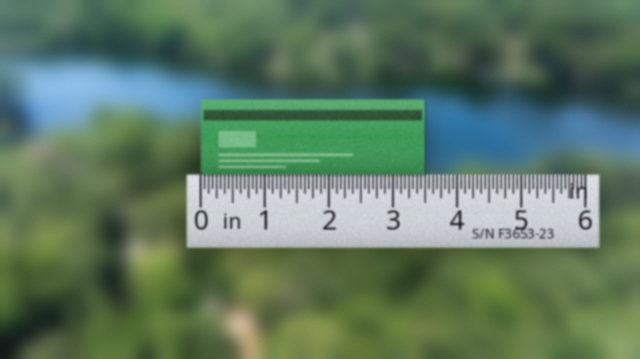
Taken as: 3.5,in
